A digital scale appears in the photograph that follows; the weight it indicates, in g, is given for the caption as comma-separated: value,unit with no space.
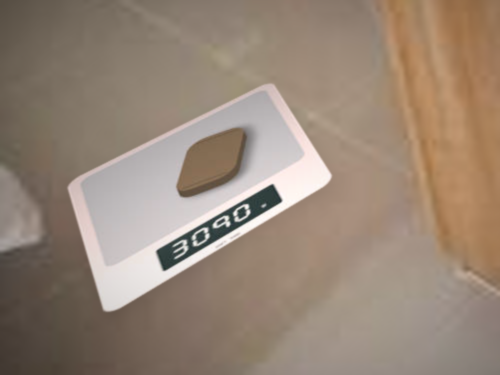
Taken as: 3090,g
